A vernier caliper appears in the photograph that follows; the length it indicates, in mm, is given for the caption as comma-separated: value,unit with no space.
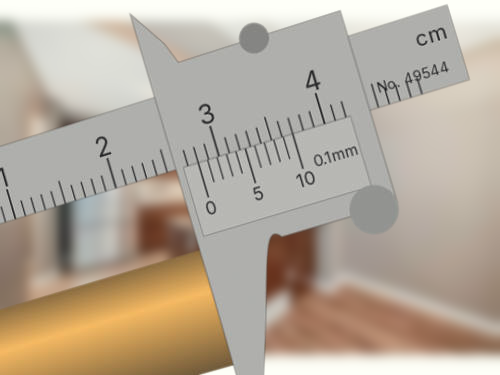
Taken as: 28.0,mm
